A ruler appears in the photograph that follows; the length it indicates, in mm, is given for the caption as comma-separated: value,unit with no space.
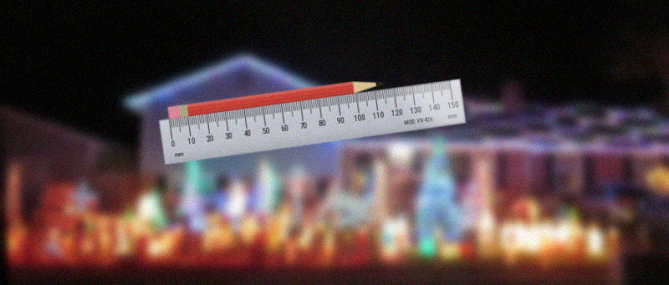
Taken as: 115,mm
